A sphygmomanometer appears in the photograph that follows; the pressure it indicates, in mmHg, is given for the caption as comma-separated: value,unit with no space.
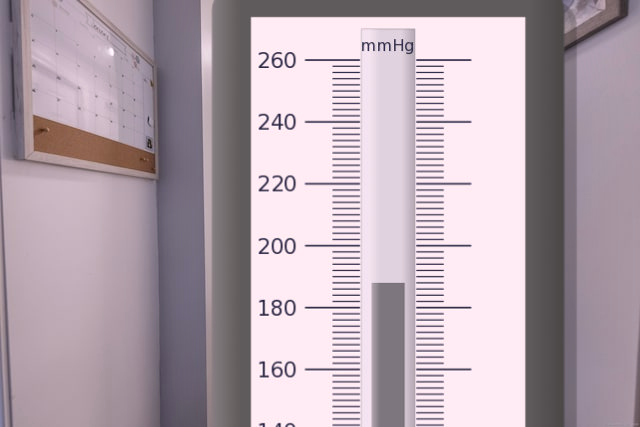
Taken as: 188,mmHg
